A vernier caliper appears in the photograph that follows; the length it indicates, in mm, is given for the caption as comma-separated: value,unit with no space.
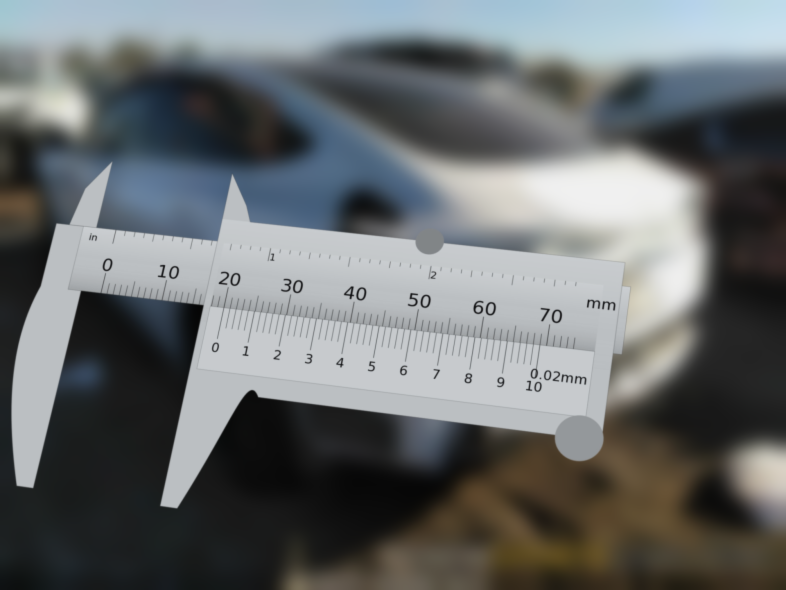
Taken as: 20.0,mm
